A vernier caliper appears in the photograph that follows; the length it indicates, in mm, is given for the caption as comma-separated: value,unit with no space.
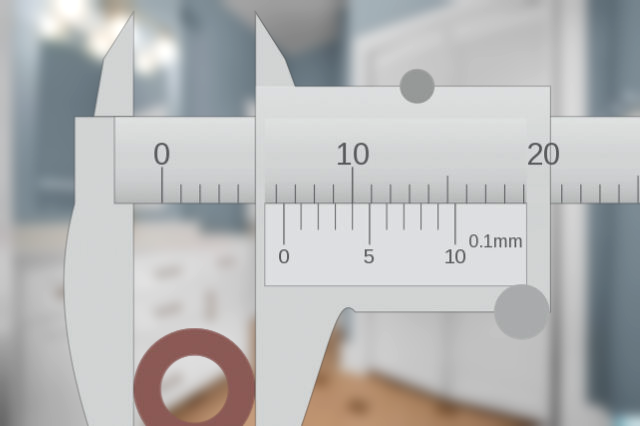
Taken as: 6.4,mm
